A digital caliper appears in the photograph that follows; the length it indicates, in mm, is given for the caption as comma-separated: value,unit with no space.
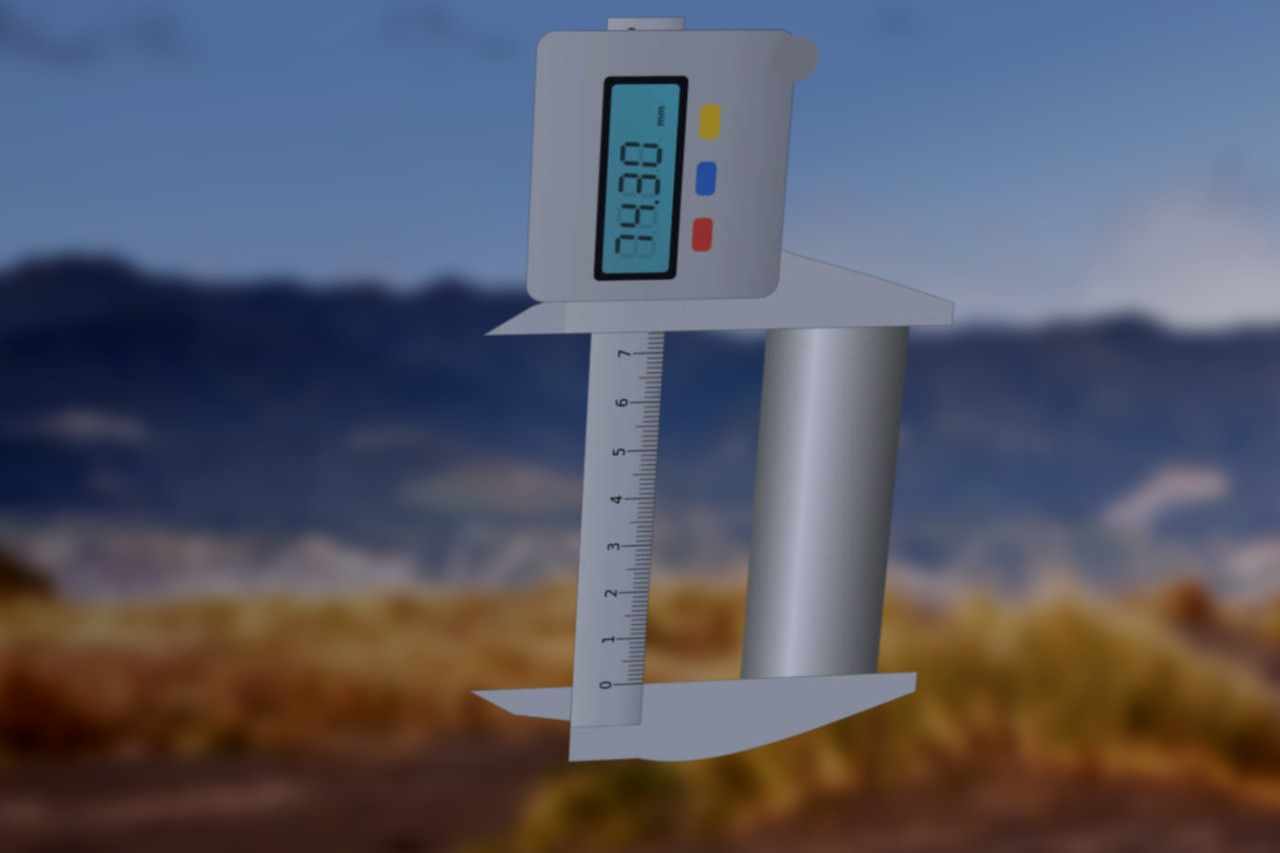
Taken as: 74.30,mm
